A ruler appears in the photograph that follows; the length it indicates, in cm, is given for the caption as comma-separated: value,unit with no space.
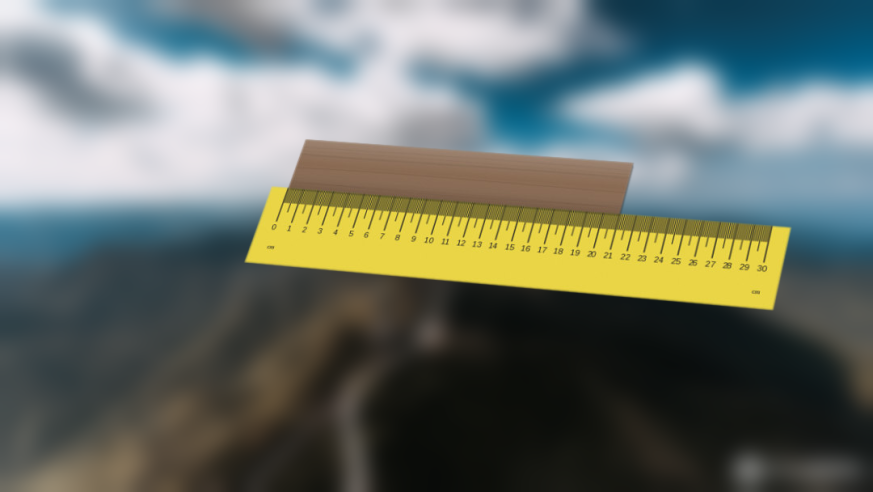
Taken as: 21,cm
